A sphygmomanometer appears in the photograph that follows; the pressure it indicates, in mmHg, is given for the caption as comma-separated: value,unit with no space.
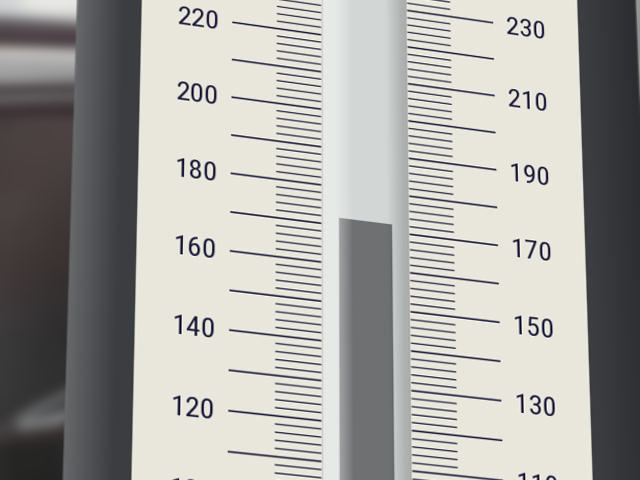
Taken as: 172,mmHg
